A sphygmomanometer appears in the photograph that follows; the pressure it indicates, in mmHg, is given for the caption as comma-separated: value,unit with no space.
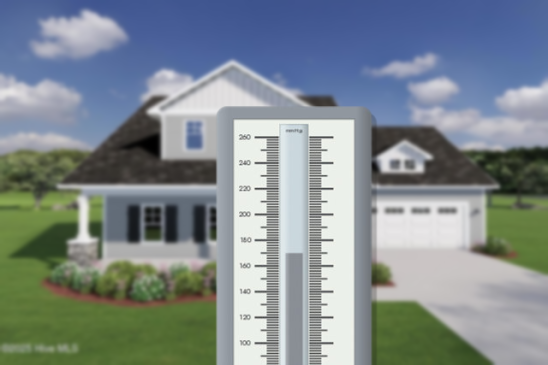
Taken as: 170,mmHg
